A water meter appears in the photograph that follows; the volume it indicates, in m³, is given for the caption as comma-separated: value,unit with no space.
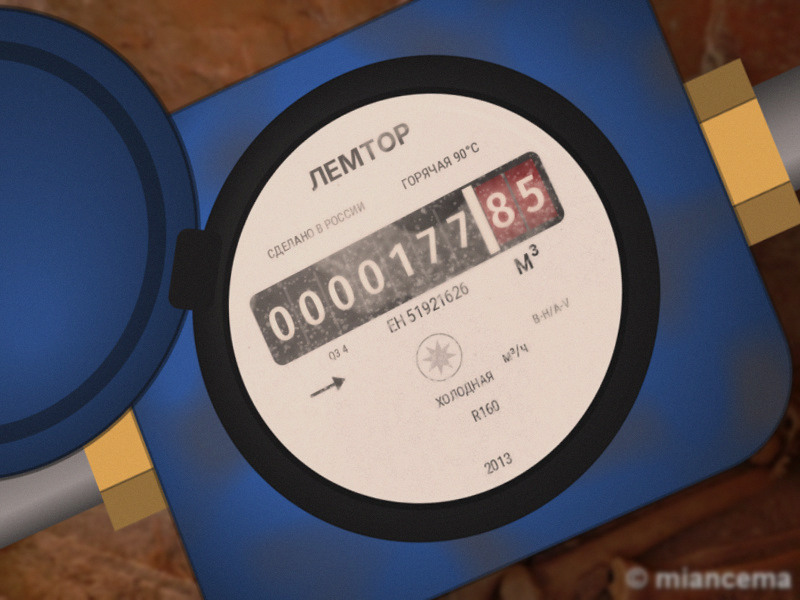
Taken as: 177.85,m³
